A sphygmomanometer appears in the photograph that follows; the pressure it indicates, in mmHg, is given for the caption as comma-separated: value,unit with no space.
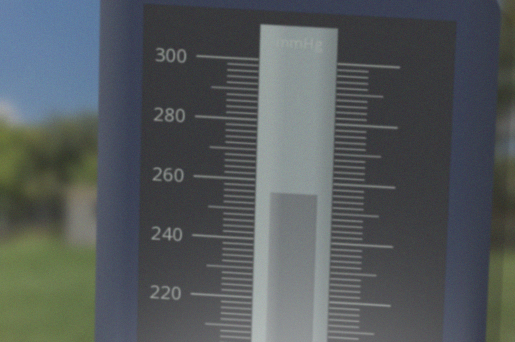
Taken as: 256,mmHg
